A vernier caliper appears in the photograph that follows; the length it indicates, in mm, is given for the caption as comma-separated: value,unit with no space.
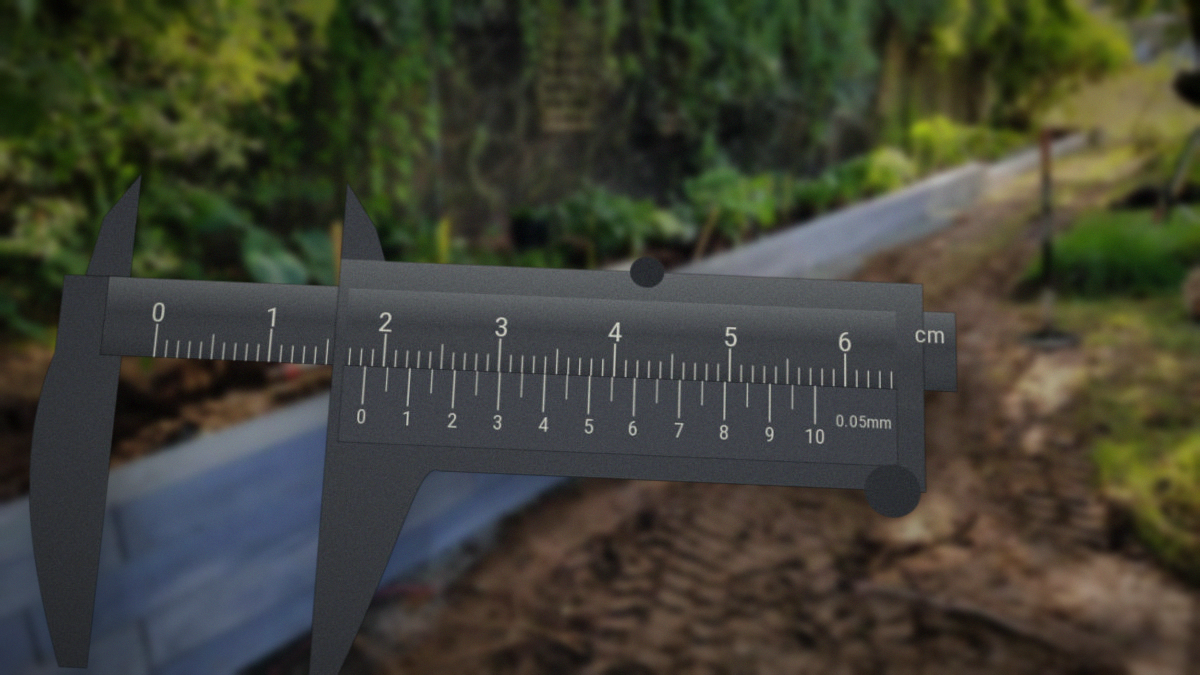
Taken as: 18.4,mm
